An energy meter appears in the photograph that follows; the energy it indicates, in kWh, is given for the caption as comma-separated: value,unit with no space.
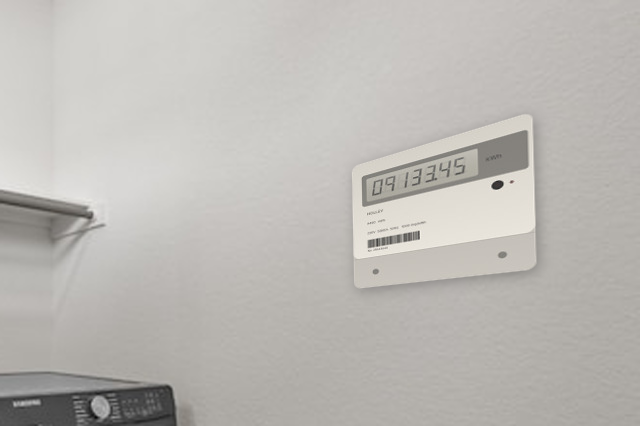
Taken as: 9133.45,kWh
